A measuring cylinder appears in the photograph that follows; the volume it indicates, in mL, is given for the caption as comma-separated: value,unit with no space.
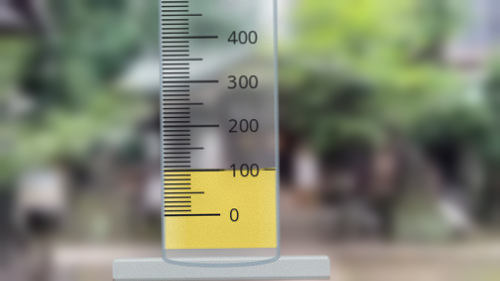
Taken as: 100,mL
